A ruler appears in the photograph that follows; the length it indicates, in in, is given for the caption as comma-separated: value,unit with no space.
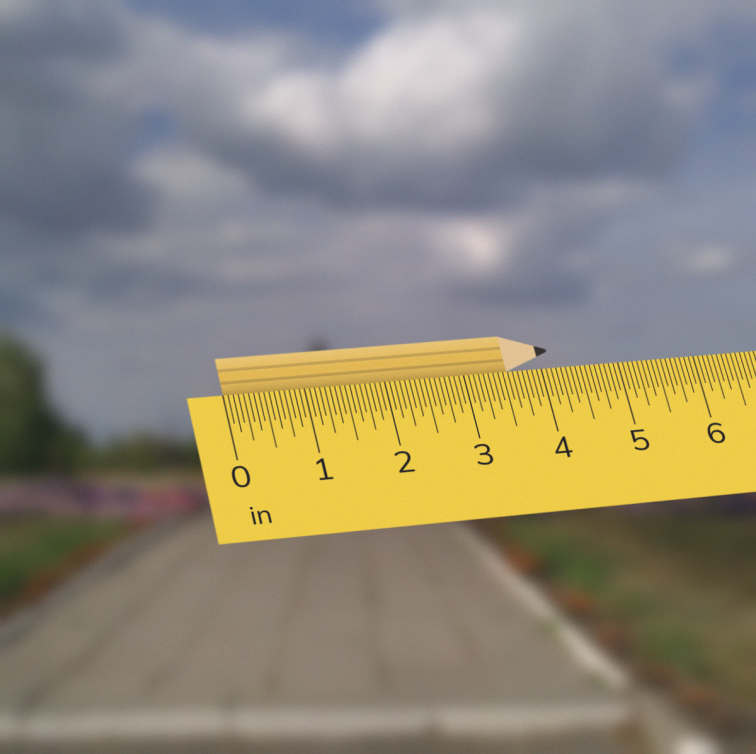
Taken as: 4.125,in
